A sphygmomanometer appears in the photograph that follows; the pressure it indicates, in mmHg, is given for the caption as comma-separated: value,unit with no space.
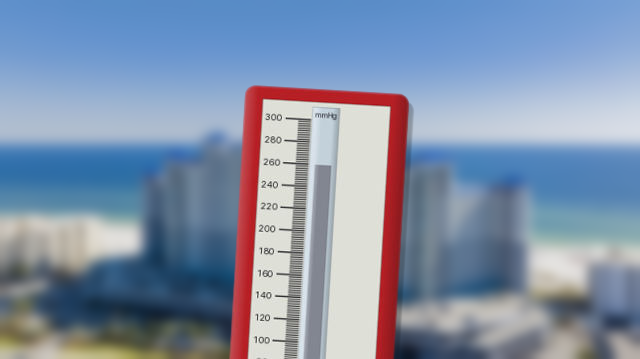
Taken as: 260,mmHg
